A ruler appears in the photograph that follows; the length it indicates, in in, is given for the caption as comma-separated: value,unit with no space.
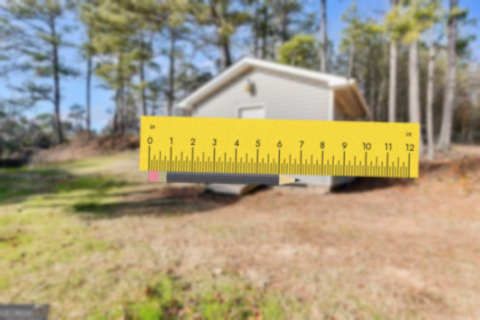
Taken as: 7,in
